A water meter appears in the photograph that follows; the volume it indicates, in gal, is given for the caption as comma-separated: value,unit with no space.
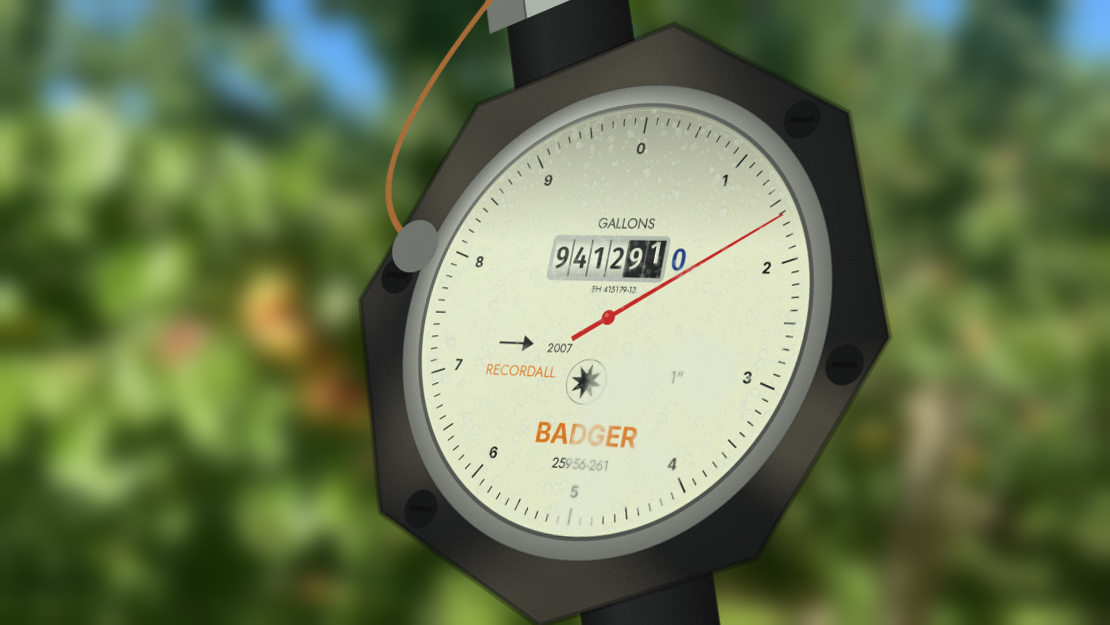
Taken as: 9412911.6,gal
